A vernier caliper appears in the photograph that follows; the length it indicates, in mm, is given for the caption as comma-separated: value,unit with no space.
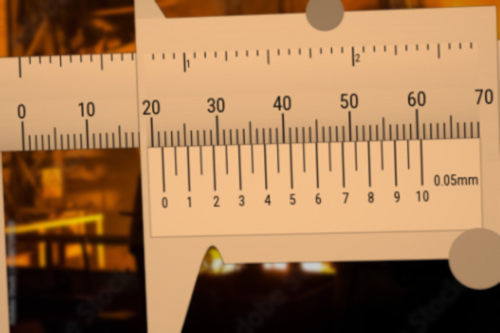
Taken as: 21.5,mm
